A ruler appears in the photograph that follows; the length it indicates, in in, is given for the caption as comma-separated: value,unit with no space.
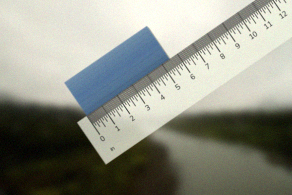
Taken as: 5.5,in
